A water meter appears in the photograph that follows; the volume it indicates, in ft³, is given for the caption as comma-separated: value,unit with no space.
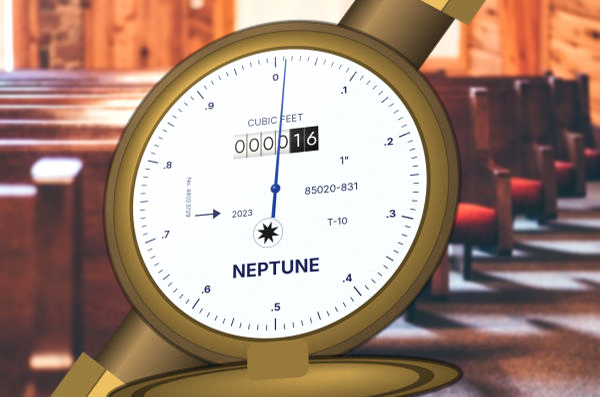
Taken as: 16.01,ft³
